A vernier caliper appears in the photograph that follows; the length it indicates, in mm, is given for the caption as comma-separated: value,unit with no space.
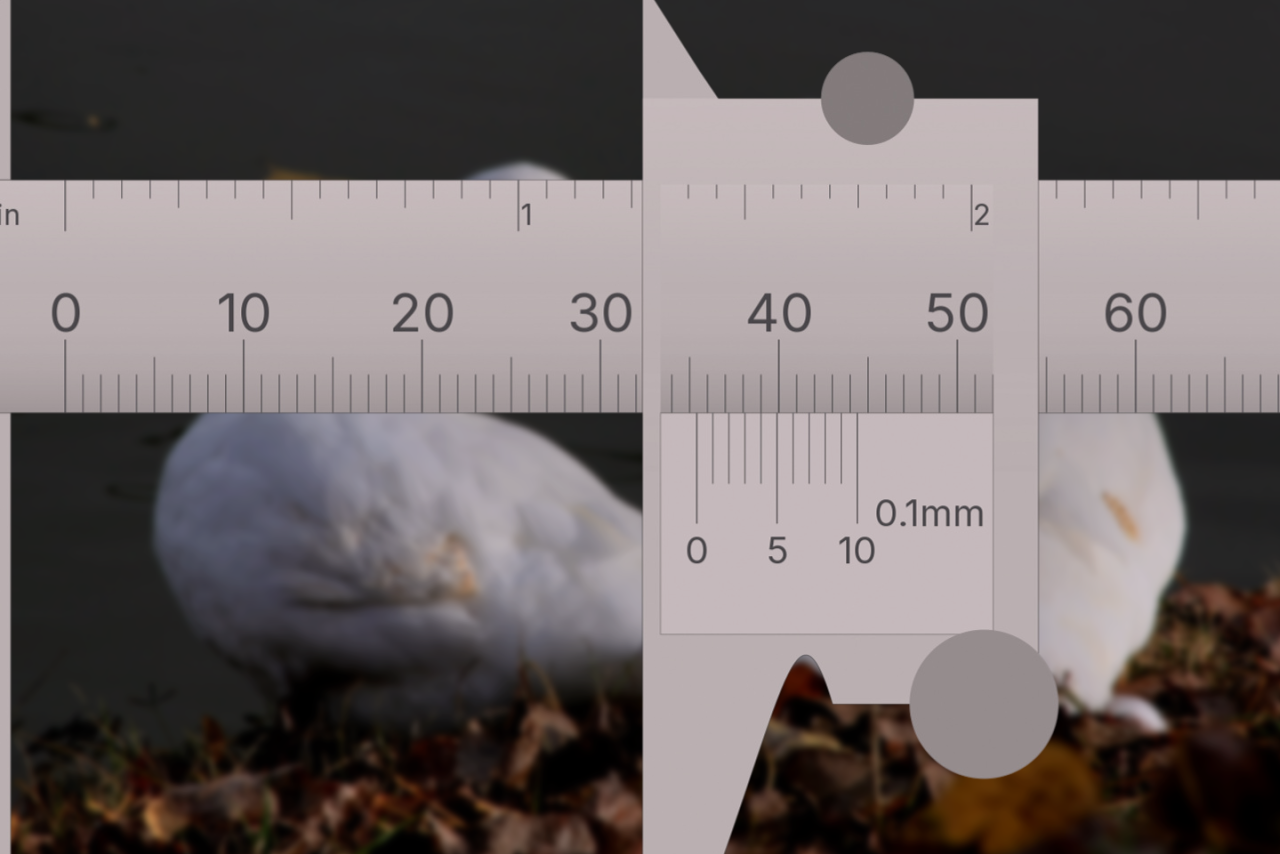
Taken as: 35.4,mm
